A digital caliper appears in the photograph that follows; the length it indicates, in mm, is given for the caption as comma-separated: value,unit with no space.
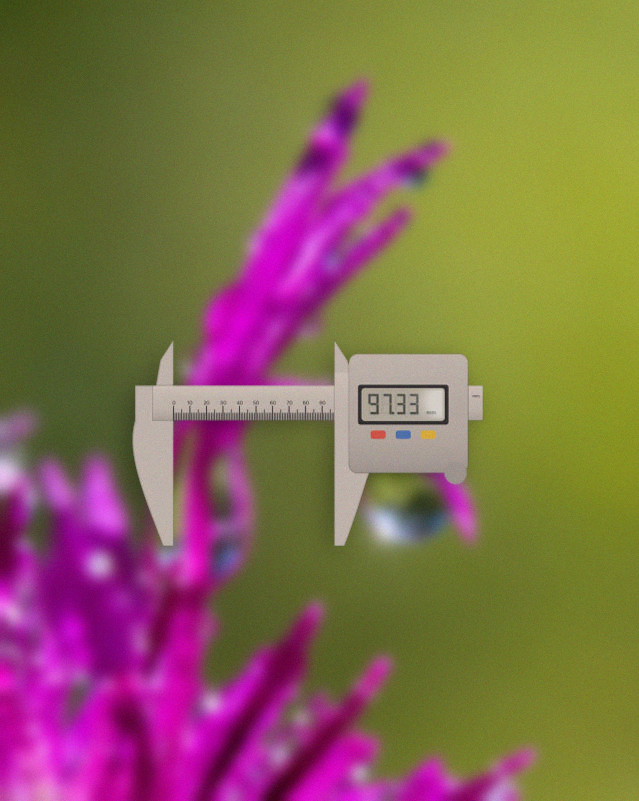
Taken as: 97.33,mm
